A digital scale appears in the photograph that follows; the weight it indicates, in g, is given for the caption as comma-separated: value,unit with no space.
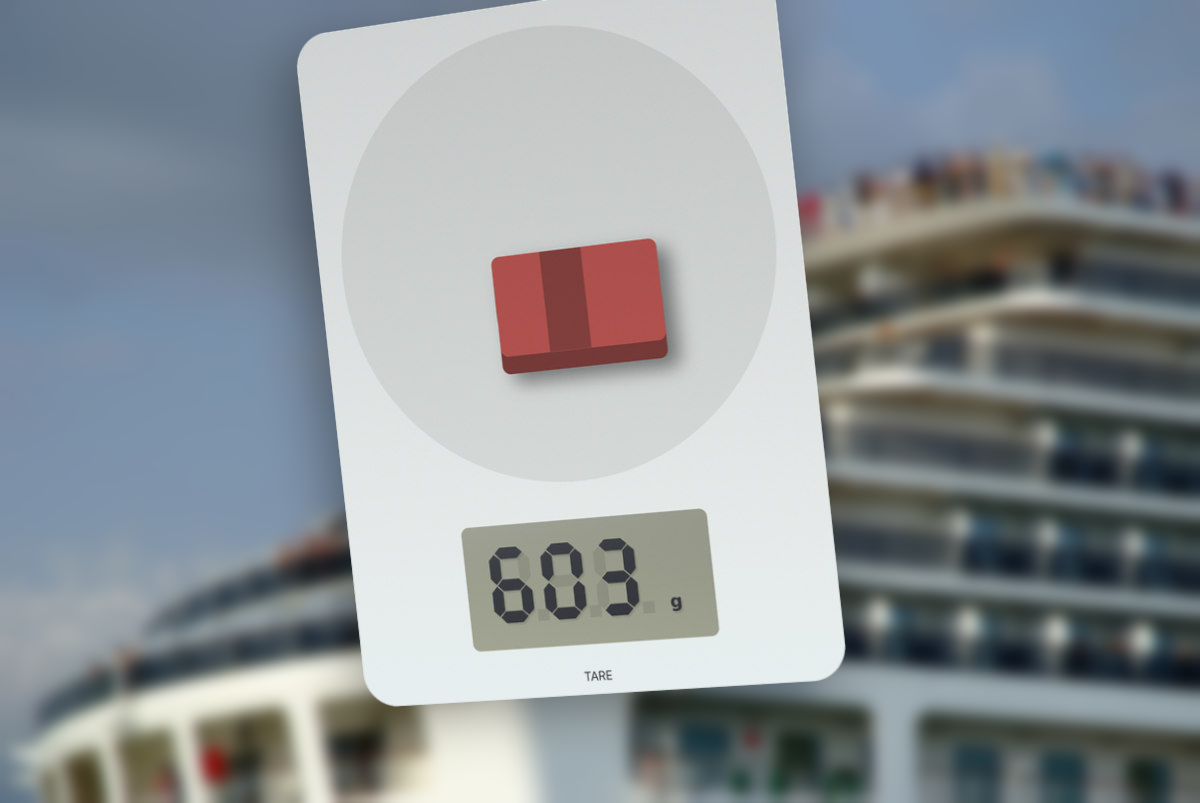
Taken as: 603,g
